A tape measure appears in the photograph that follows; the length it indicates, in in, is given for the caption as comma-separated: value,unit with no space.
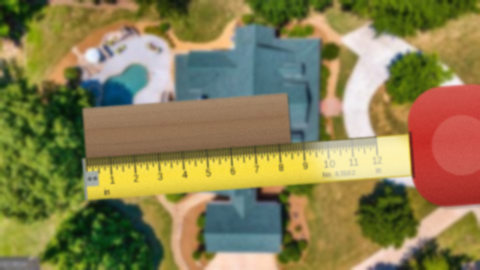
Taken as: 8.5,in
